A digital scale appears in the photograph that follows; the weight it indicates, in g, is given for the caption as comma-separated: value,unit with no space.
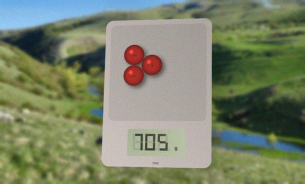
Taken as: 705,g
